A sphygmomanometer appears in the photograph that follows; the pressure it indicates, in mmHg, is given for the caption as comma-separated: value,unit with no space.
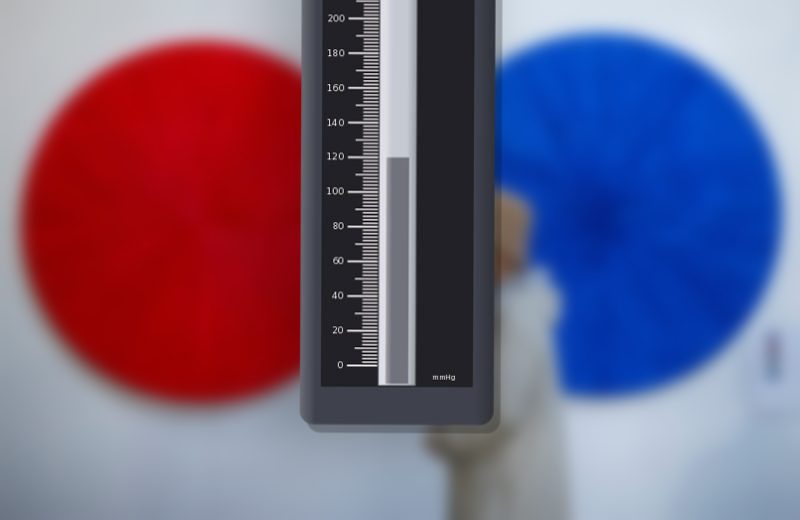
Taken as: 120,mmHg
